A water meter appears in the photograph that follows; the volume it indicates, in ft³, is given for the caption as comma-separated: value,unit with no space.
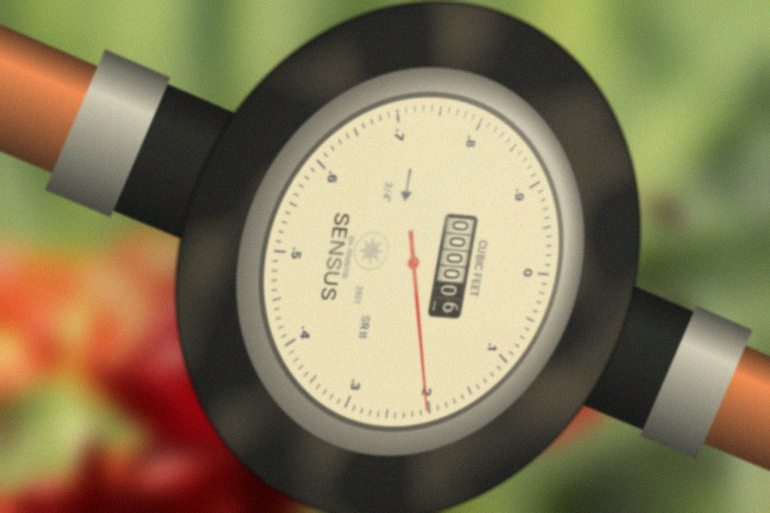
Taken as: 6.20,ft³
